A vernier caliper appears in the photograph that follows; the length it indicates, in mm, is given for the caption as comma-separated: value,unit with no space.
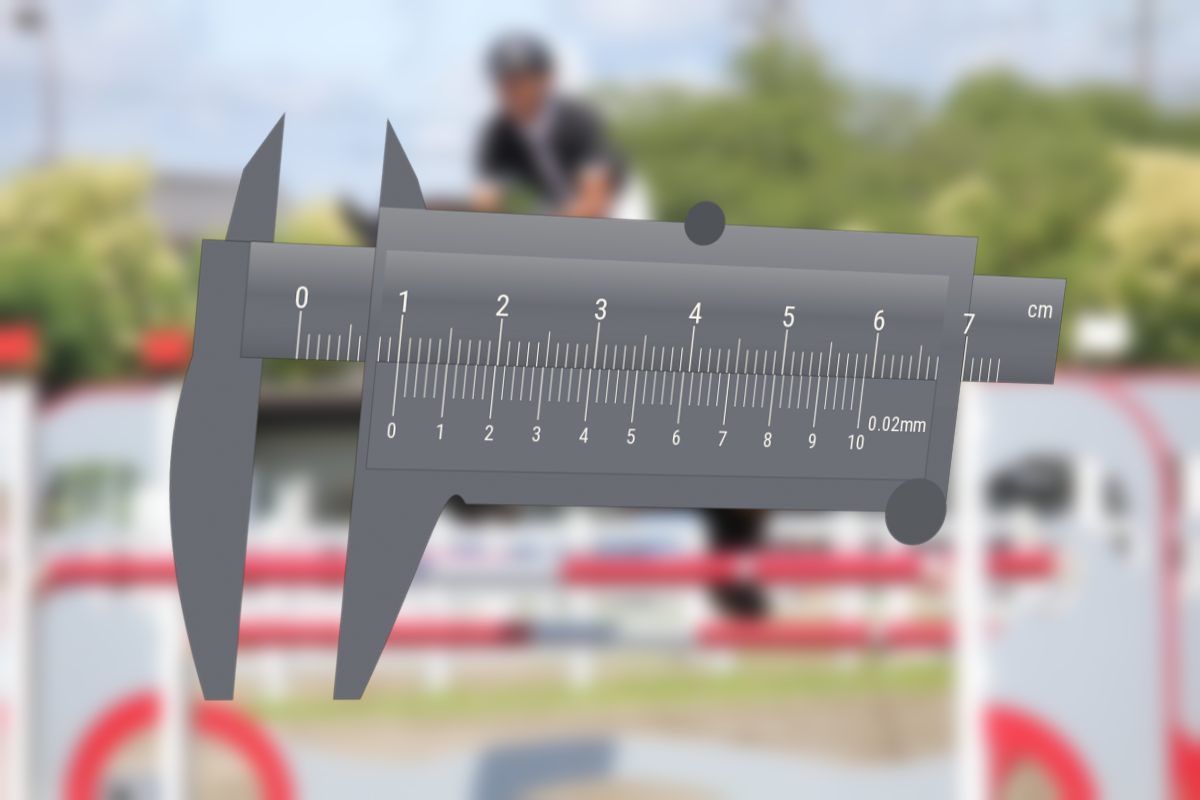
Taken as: 10.0,mm
